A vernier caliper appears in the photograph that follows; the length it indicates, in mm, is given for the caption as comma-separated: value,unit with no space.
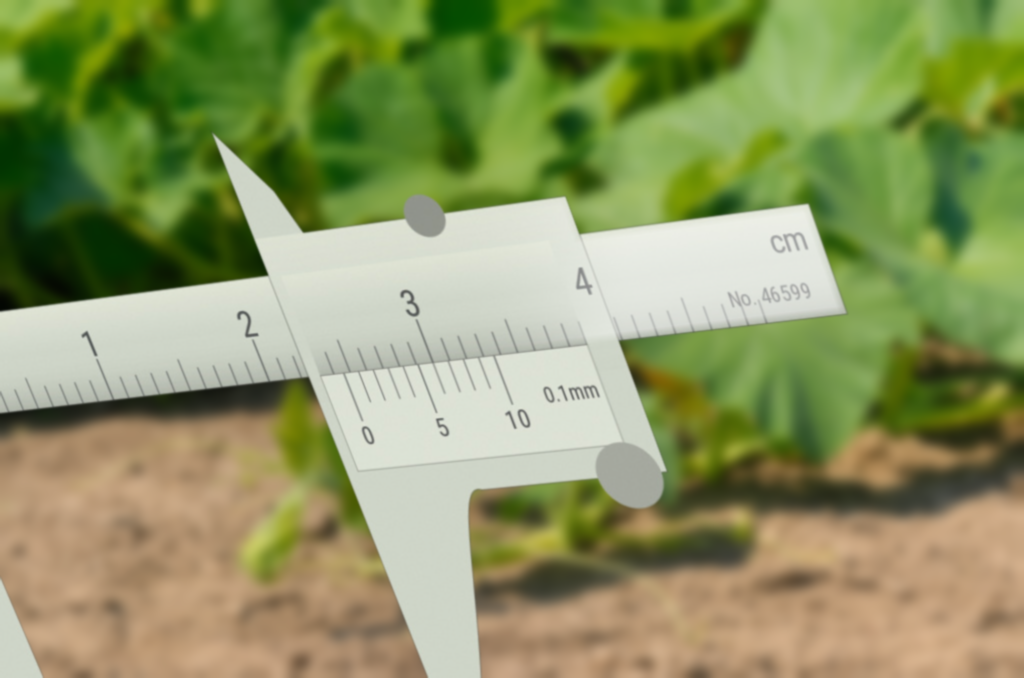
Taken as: 24.6,mm
